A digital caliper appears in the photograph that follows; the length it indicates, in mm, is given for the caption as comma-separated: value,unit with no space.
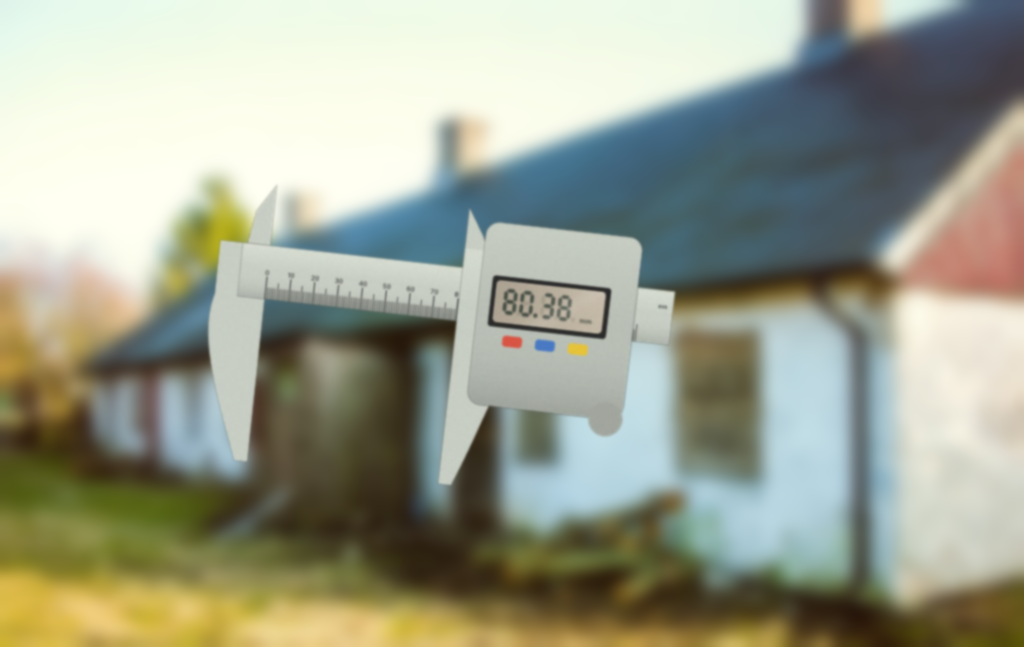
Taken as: 80.38,mm
